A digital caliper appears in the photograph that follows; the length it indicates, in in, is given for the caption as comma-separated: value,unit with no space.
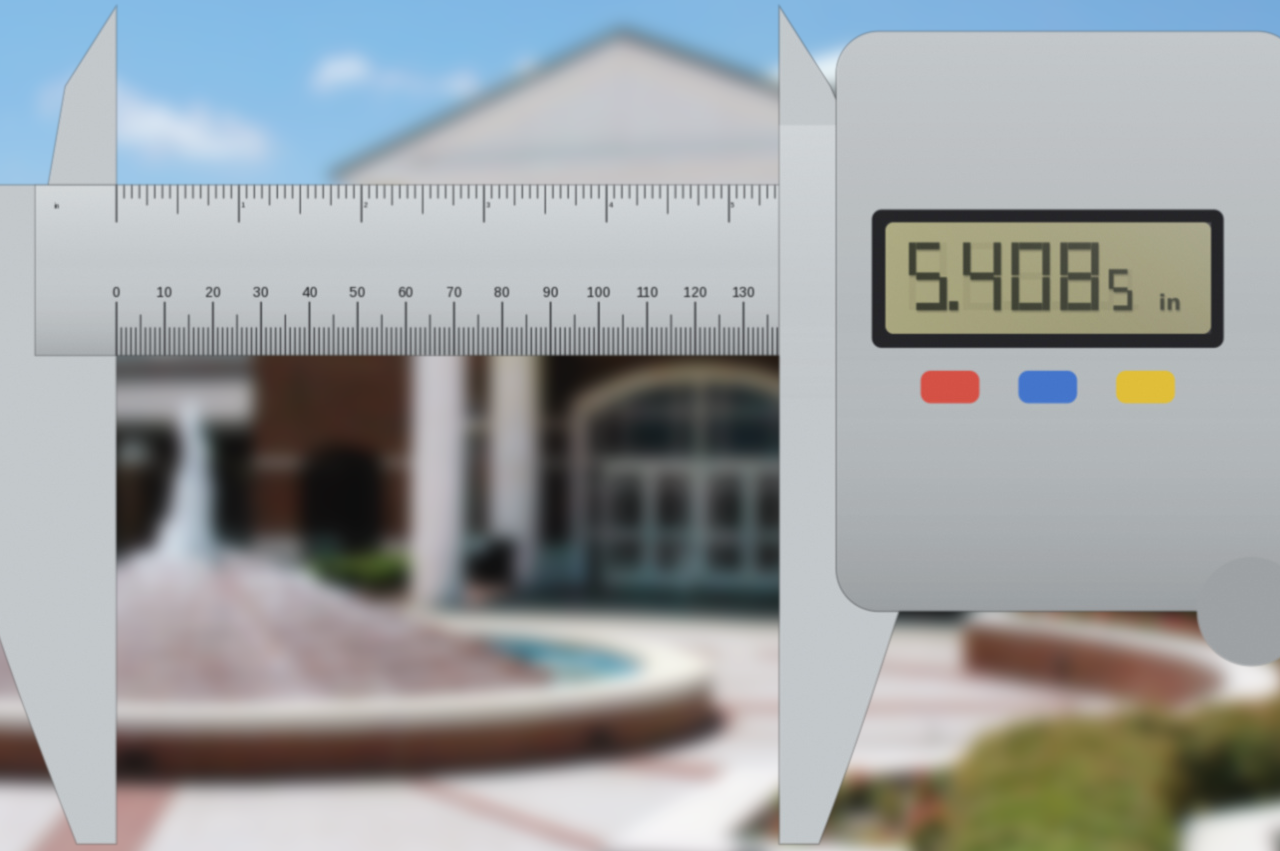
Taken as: 5.4085,in
